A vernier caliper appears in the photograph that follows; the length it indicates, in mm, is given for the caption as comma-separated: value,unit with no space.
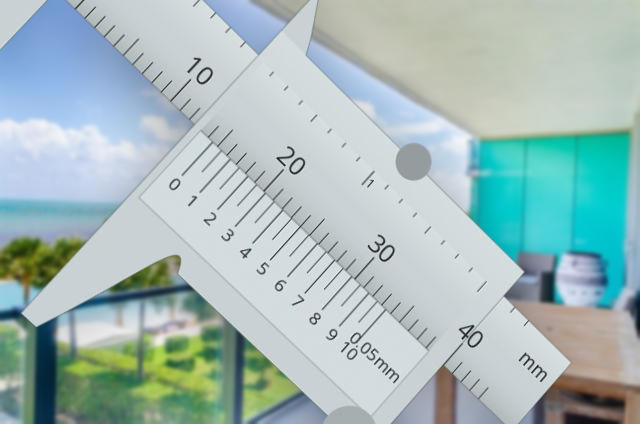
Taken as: 14.5,mm
